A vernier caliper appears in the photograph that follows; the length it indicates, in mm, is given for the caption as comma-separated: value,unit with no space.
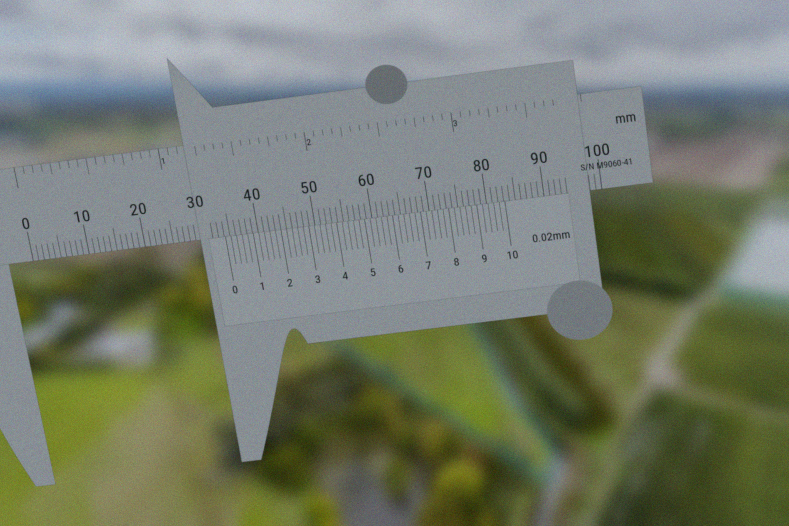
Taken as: 34.2,mm
